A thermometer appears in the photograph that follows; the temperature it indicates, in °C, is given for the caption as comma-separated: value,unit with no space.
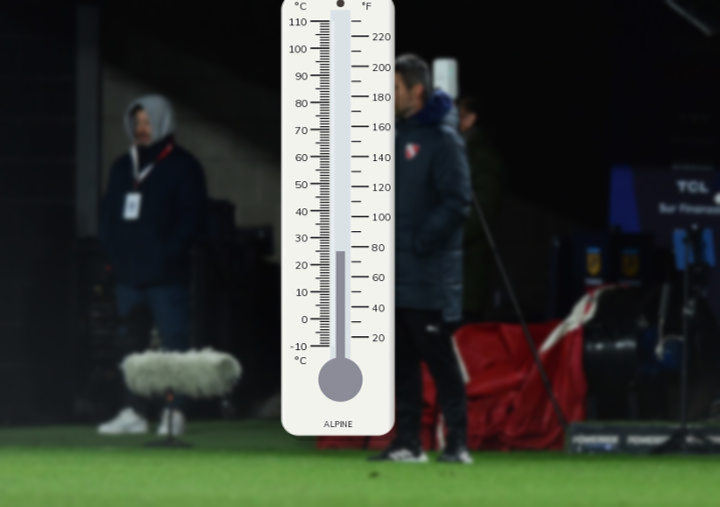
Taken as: 25,°C
